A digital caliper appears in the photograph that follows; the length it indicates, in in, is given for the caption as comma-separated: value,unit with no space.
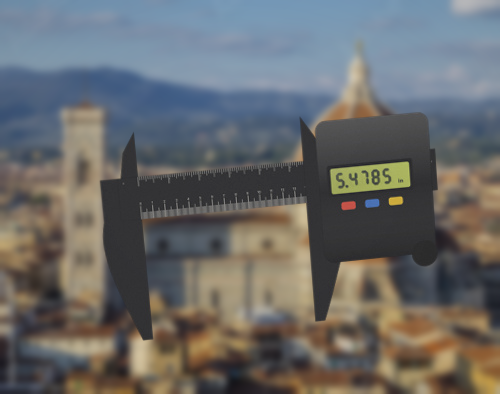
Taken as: 5.4785,in
